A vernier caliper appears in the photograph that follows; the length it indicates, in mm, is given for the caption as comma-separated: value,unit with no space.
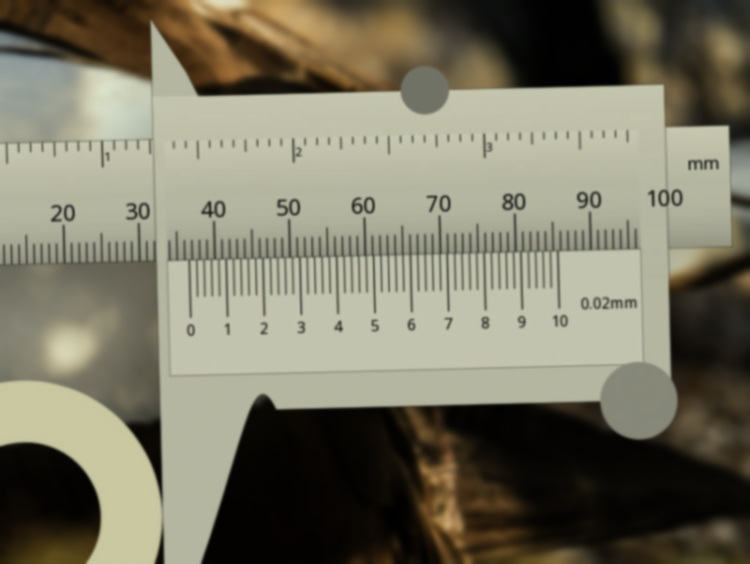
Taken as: 36.6,mm
